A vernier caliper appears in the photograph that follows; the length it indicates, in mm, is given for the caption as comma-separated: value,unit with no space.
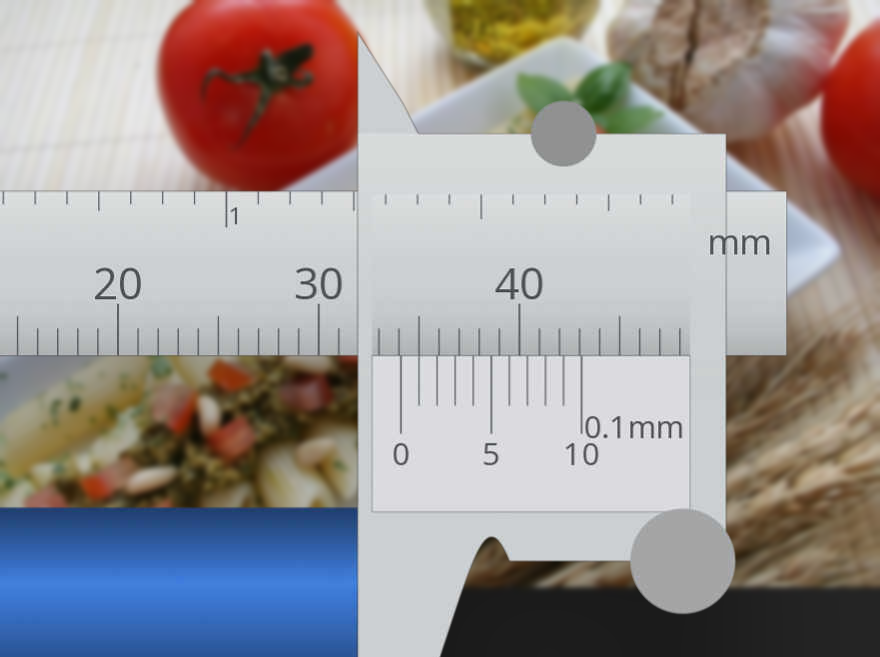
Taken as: 34.1,mm
